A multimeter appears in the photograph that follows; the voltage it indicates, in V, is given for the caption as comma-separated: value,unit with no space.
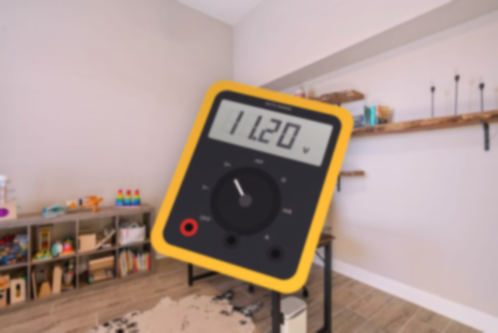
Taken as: 11.20,V
